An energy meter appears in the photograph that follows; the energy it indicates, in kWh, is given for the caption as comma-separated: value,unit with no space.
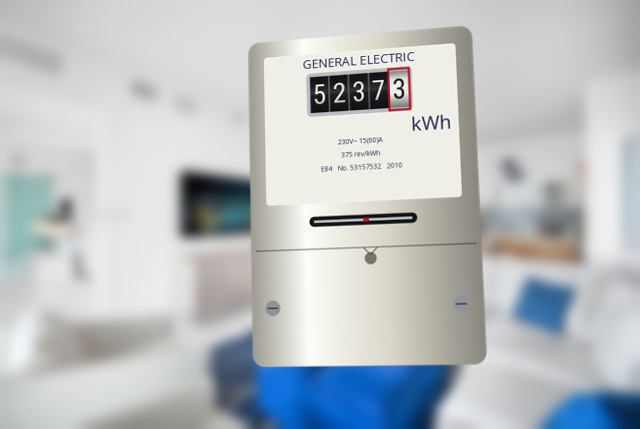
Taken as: 5237.3,kWh
